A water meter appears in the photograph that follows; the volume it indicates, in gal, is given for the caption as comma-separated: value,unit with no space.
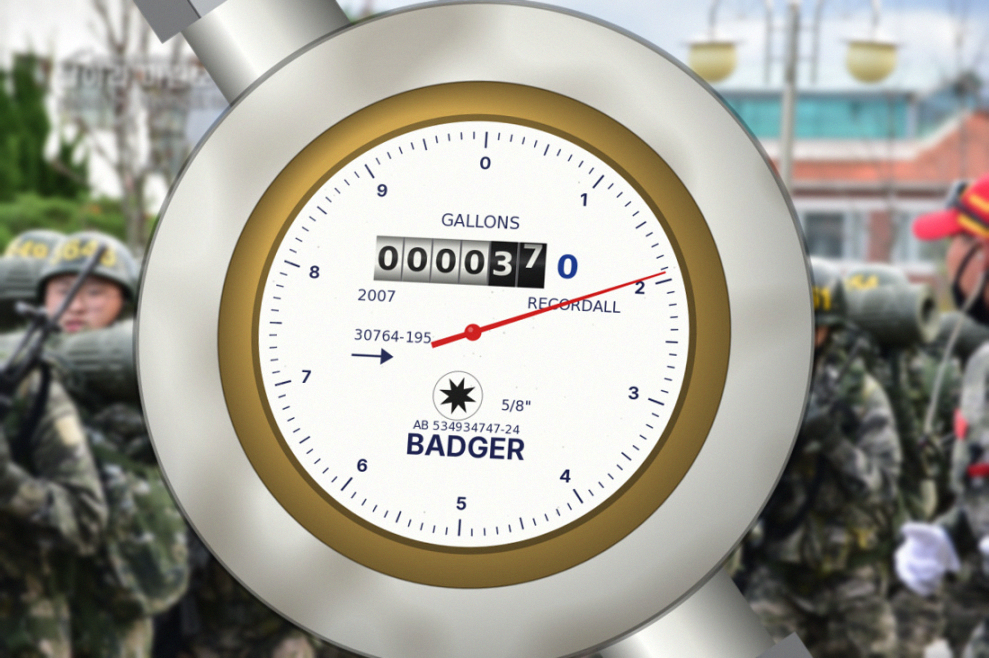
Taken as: 371.9,gal
